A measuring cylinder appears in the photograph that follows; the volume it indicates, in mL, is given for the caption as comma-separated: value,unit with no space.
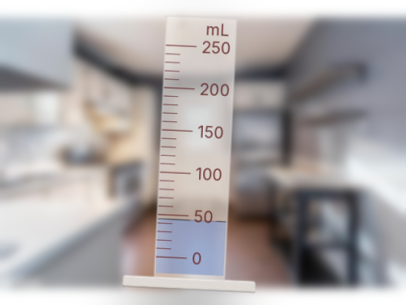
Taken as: 45,mL
